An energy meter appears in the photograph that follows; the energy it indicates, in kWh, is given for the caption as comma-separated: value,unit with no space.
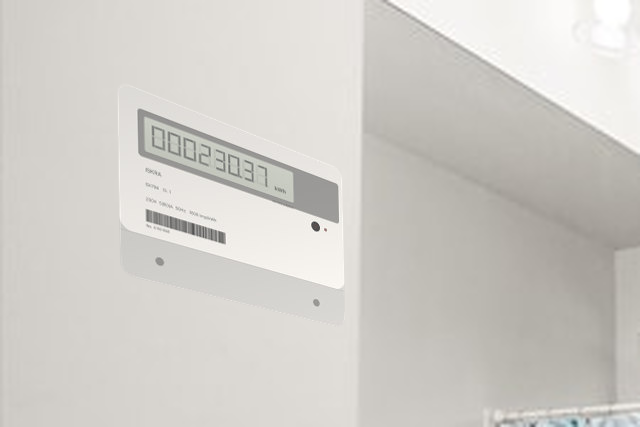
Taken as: 230.37,kWh
